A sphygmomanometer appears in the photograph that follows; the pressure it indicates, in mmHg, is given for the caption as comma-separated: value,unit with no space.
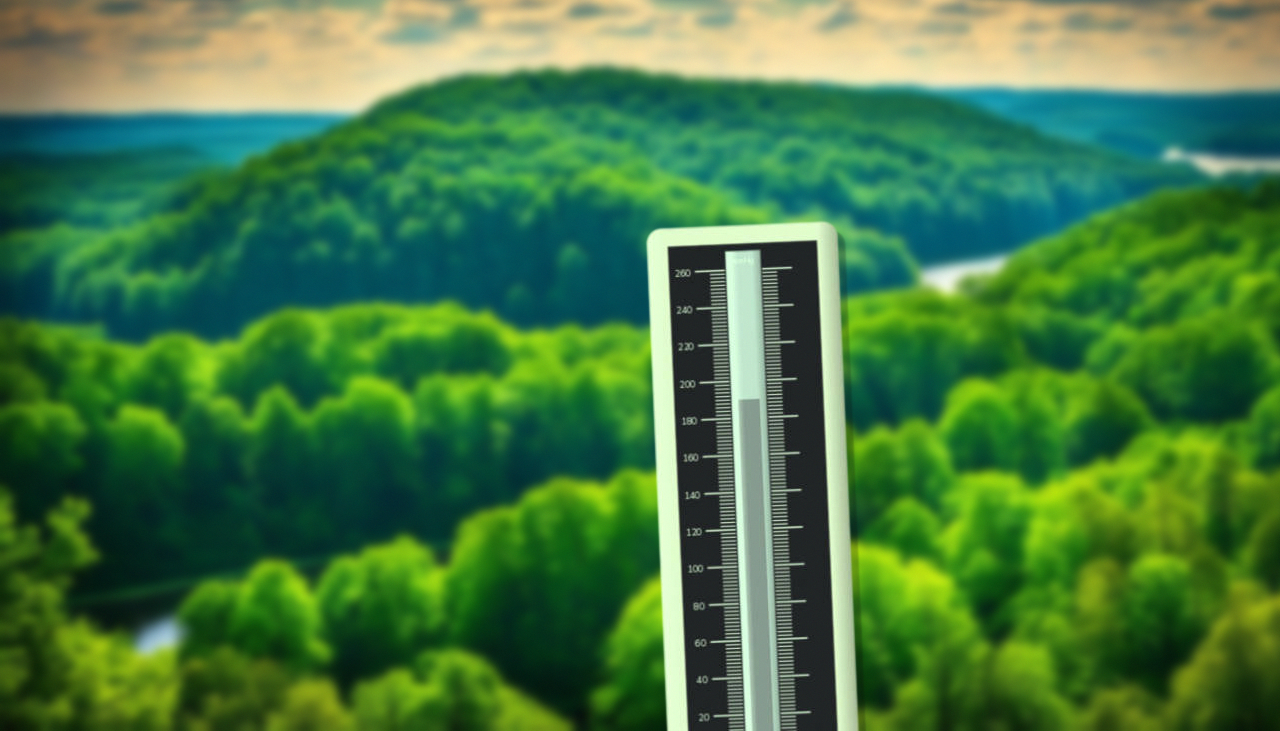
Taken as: 190,mmHg
